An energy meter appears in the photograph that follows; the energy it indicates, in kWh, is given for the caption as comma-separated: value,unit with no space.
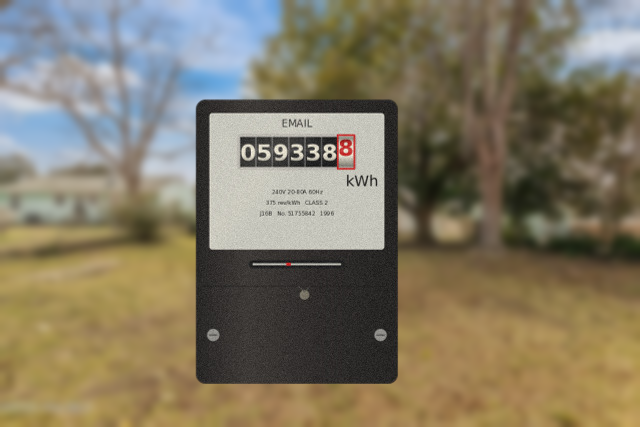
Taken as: 59338.8,kWh
